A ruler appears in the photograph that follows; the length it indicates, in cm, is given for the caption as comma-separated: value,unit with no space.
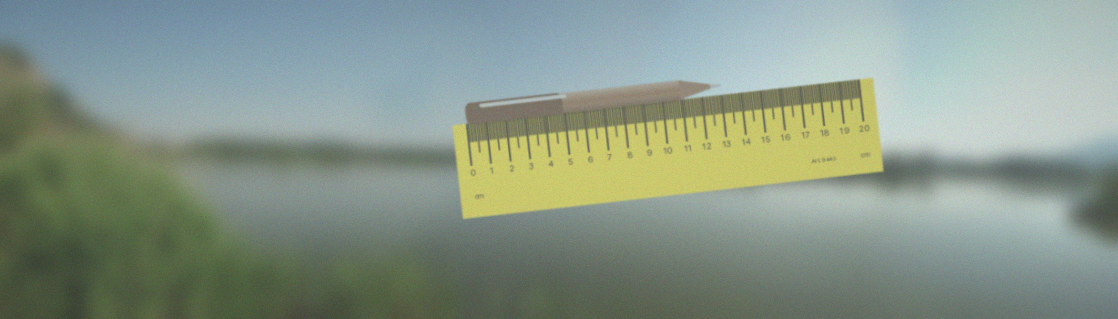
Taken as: 13,cm
